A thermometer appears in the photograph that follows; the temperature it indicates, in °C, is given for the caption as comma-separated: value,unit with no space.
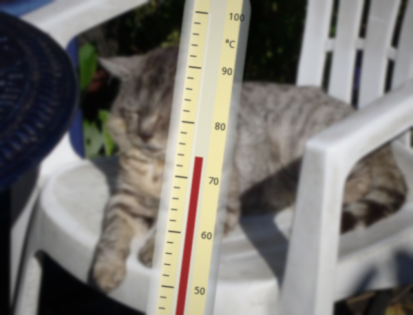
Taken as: 74,°C
